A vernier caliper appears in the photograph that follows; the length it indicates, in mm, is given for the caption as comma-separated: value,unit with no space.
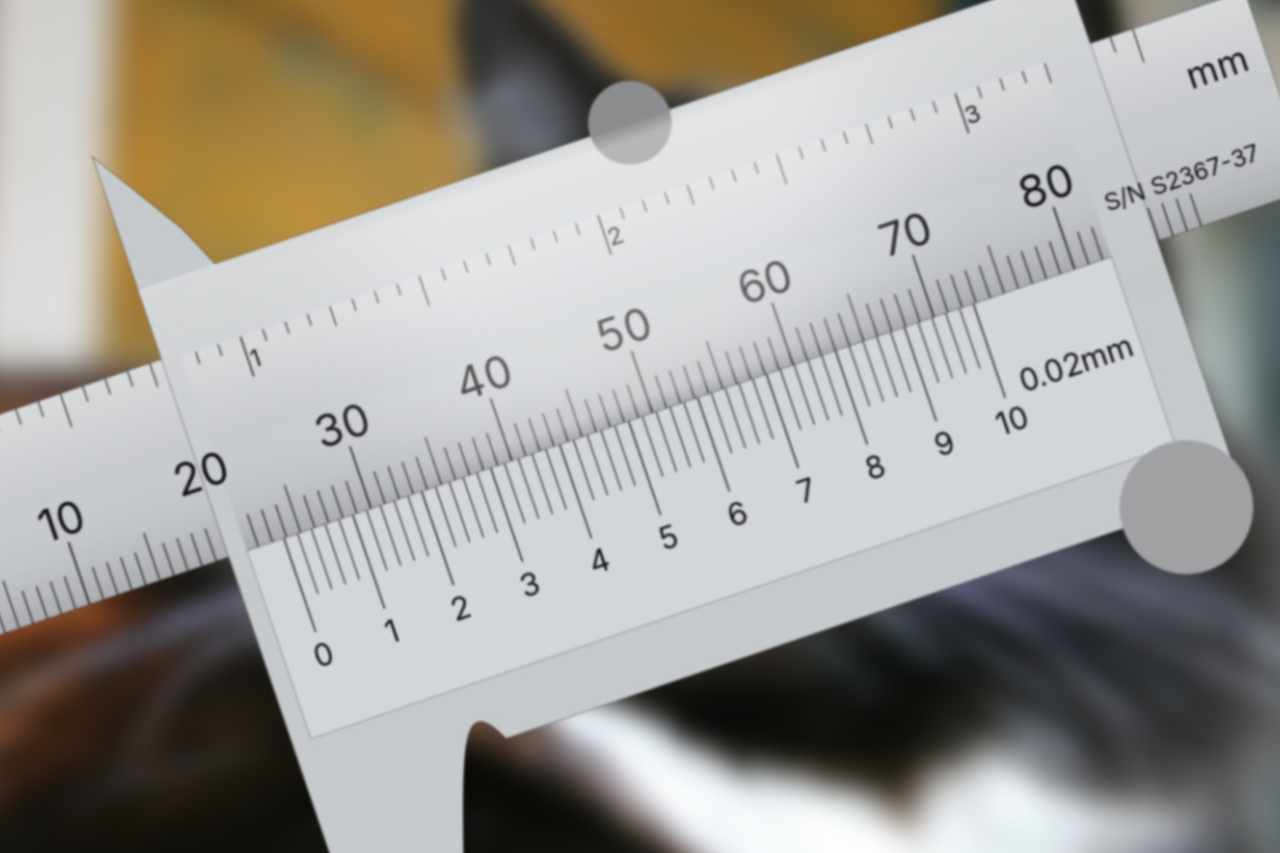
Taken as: 23.8,mm
